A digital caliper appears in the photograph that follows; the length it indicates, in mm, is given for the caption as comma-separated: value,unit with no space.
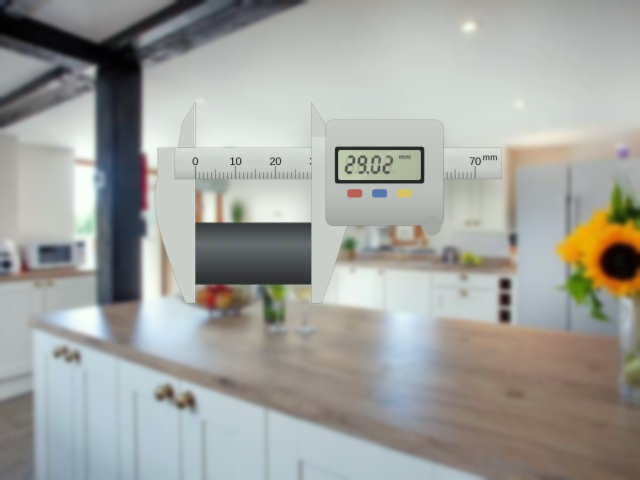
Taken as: 29.02,mm
